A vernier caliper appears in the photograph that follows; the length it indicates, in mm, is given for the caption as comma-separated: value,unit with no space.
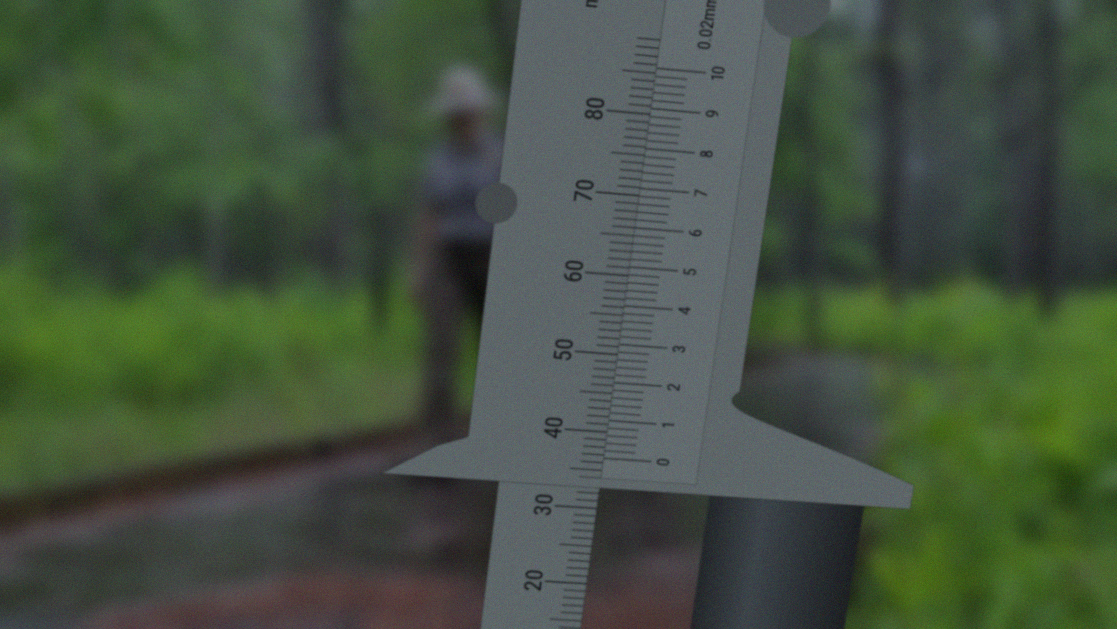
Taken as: 36.6,mm
